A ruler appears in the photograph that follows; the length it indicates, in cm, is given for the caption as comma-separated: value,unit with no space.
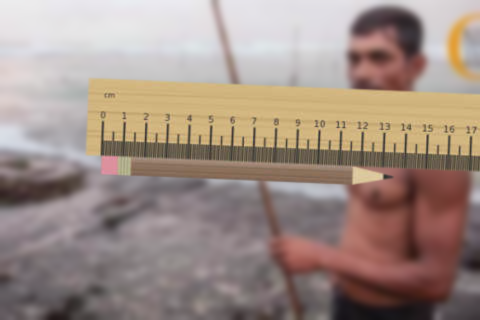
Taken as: 13.5,cm
